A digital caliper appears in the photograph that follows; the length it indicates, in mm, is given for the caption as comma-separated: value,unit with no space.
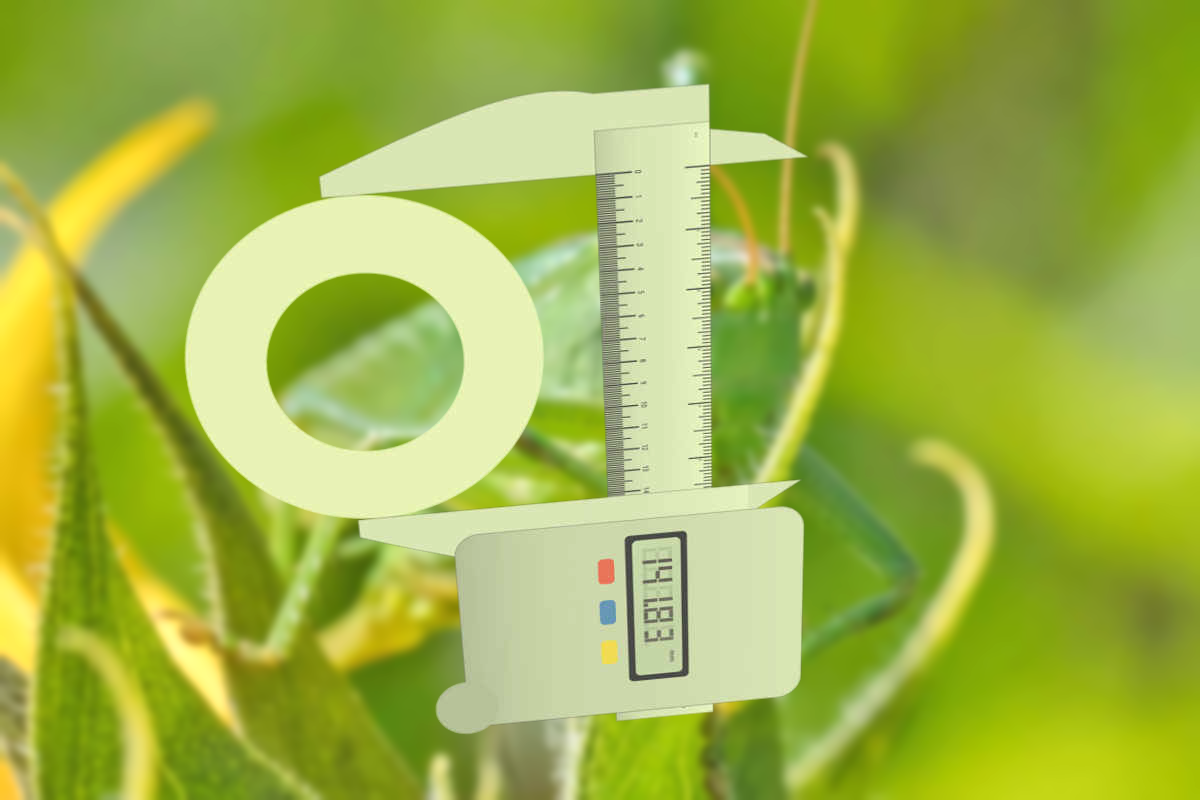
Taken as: 141.83,mm
